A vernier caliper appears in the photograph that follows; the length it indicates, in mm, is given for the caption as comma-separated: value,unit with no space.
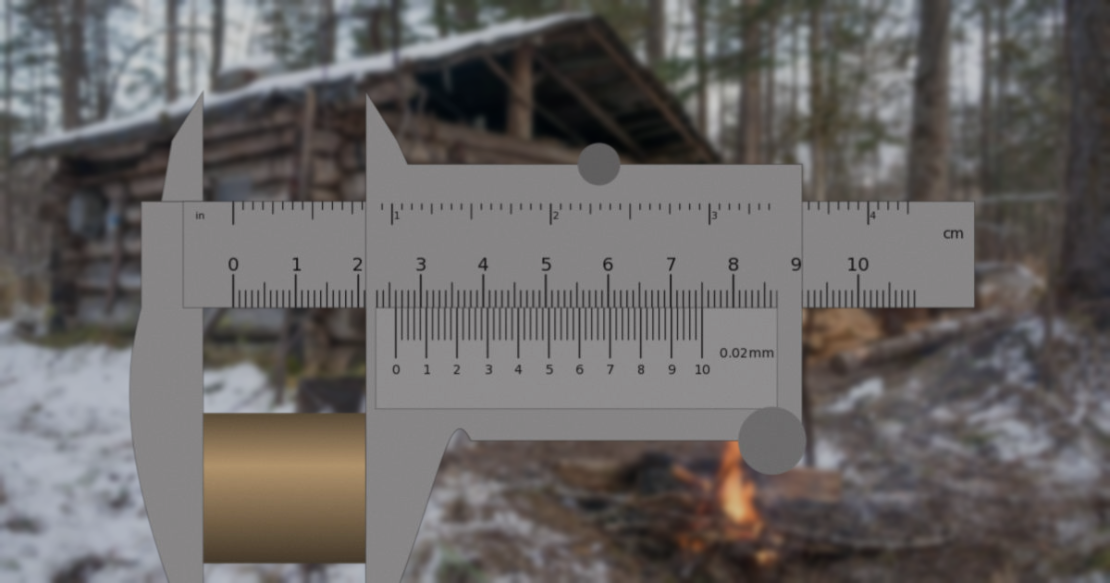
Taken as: 26.0,mm
